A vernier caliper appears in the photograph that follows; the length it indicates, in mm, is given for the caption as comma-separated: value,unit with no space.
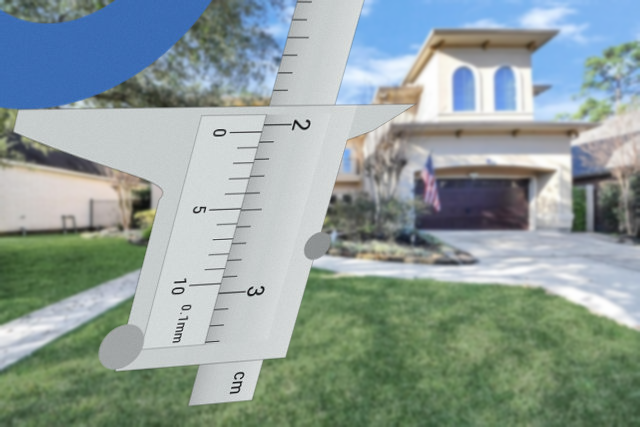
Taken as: 20.4,mm
